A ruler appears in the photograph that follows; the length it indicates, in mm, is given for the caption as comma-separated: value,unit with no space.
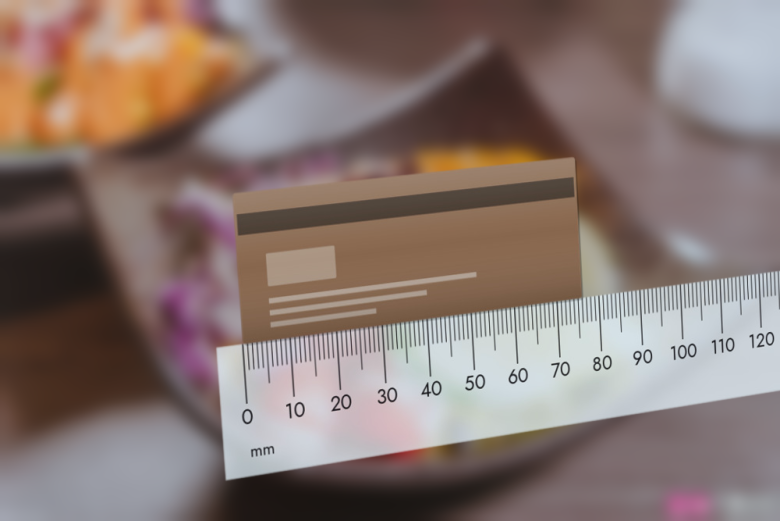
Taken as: 76,mm
